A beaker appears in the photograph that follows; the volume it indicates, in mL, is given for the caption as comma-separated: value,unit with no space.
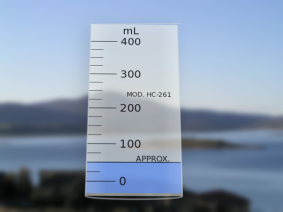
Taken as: 50,mL
